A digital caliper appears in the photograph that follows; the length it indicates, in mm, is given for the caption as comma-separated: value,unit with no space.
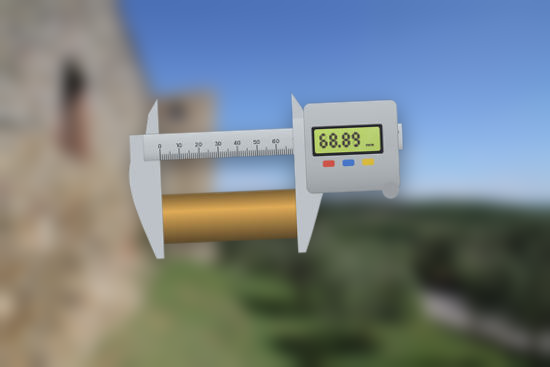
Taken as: 68.89,mm
